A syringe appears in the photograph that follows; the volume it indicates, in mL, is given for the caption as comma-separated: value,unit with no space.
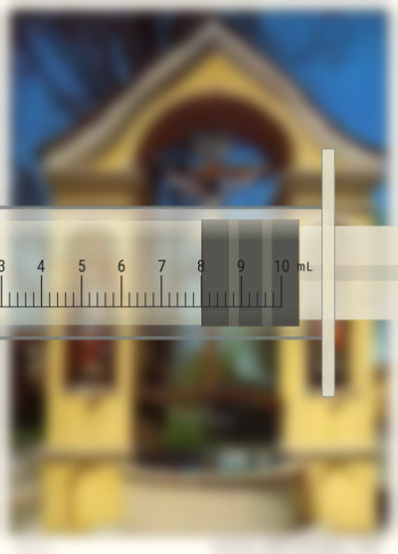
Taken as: 8,mL
